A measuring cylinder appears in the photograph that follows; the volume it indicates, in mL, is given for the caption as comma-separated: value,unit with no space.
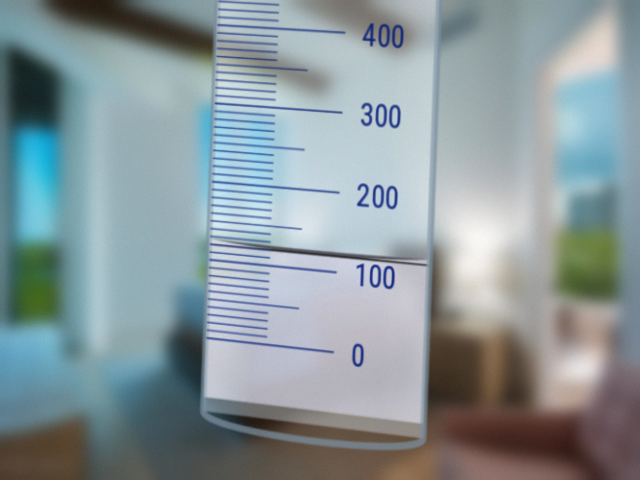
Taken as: 120,mL
